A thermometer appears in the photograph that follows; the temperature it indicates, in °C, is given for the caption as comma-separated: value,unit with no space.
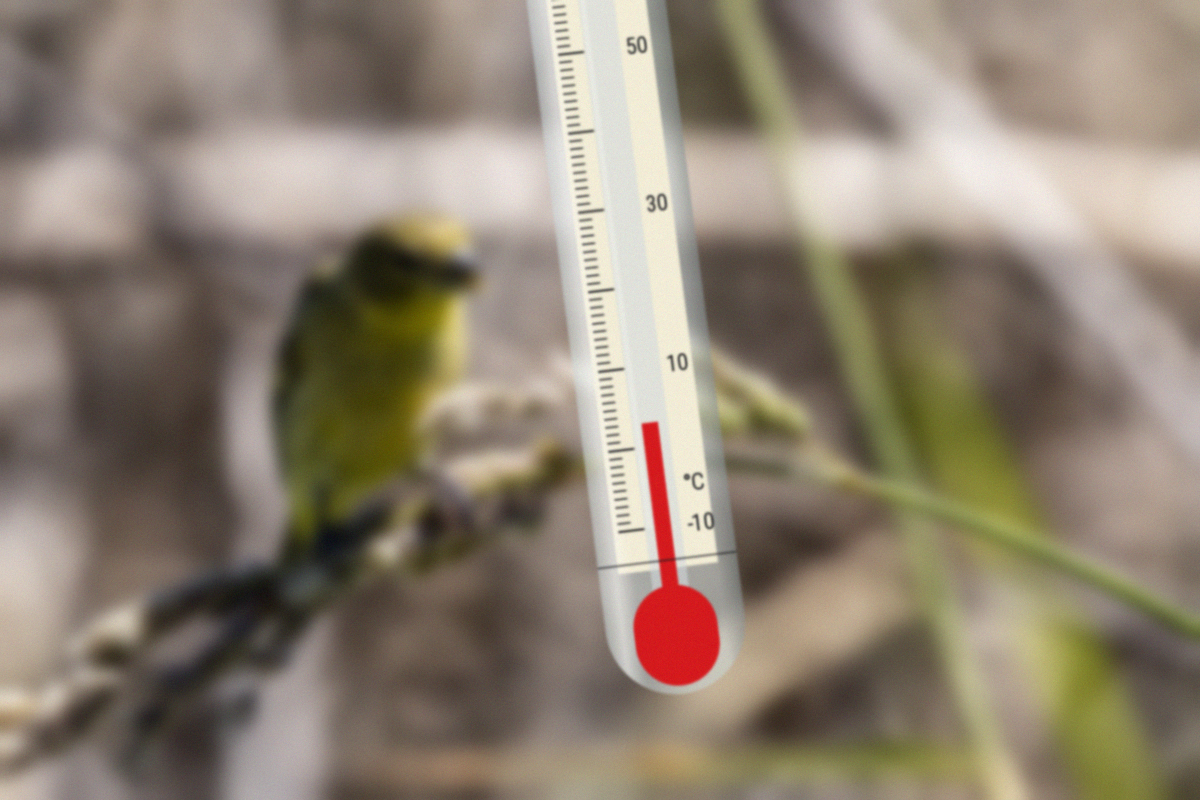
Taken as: 3,°C
